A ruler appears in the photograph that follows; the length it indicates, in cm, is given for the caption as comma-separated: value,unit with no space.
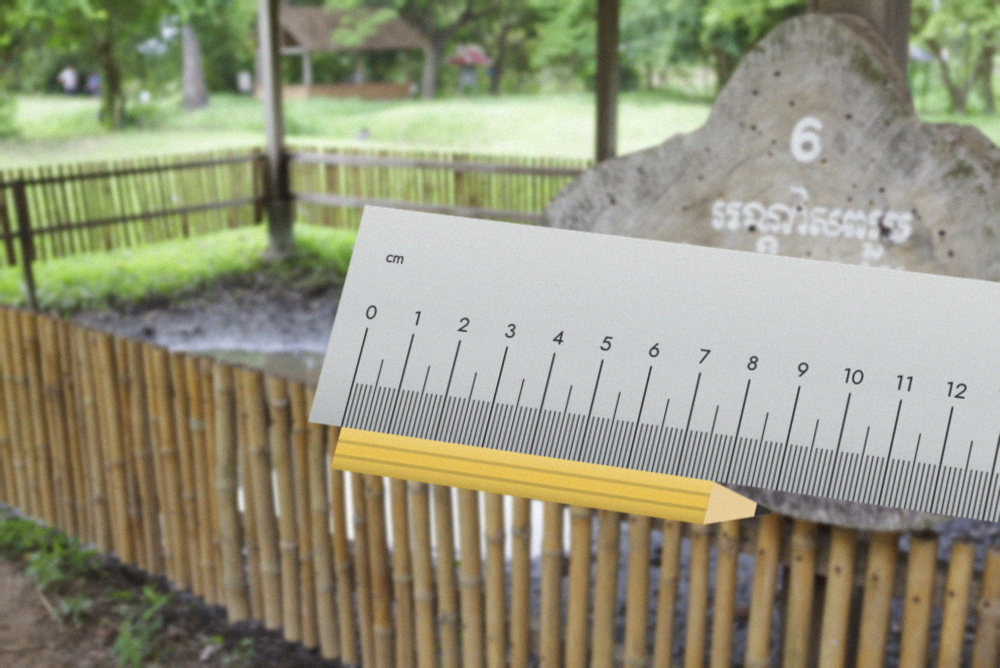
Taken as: 9,cm
